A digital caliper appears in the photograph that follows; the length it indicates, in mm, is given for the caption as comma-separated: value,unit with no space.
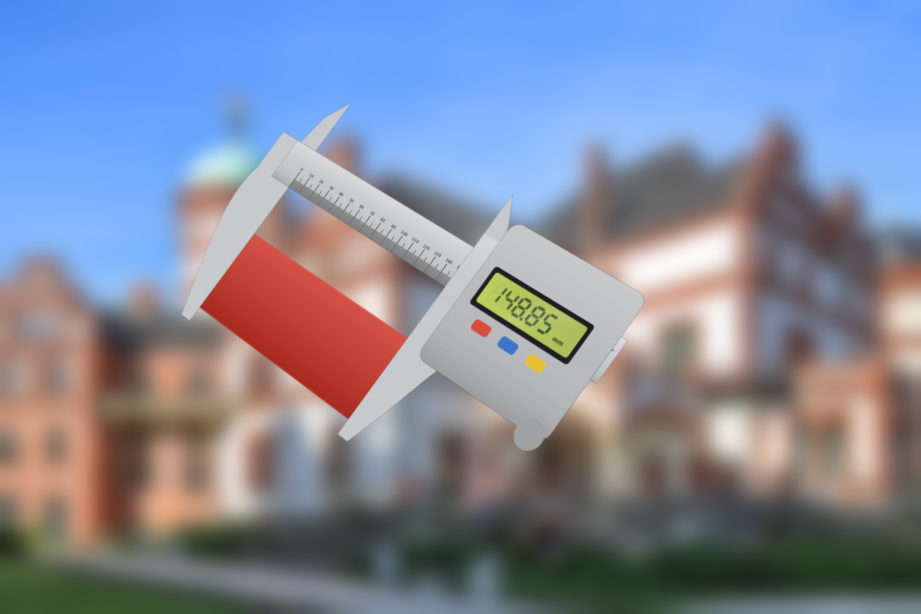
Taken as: 148.85,mm
